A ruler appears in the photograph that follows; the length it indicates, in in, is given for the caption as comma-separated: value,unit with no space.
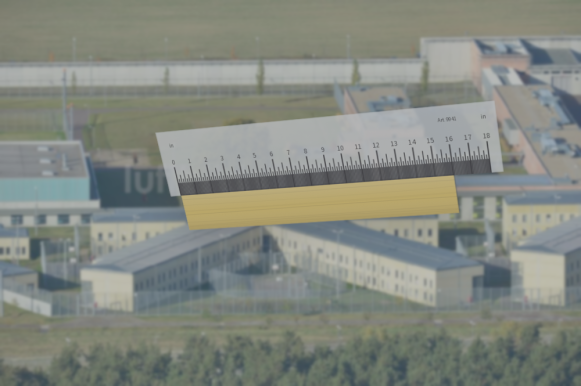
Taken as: 16,in
